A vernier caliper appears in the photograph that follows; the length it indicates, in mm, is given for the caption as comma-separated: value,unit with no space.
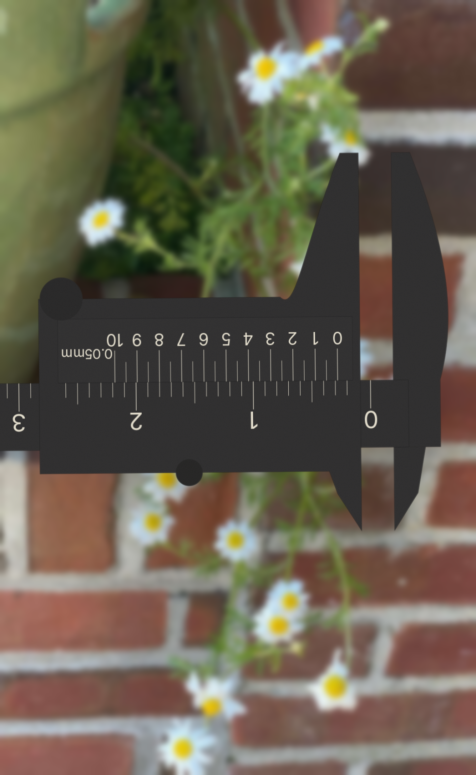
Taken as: 2.8,mm
